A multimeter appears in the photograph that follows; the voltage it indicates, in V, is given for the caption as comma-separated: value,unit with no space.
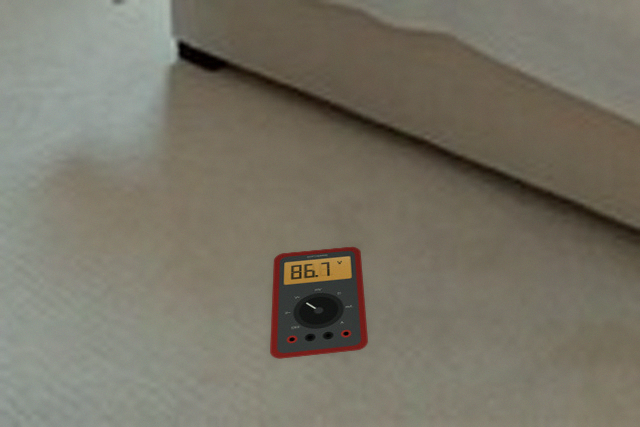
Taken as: 86.7,V
